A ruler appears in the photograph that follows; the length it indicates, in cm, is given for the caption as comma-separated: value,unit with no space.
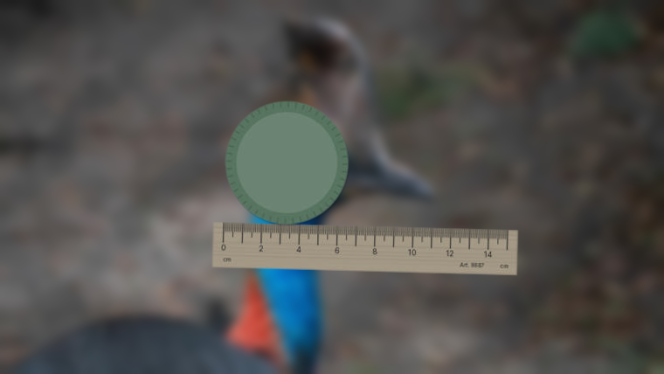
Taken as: 6.5,cm
